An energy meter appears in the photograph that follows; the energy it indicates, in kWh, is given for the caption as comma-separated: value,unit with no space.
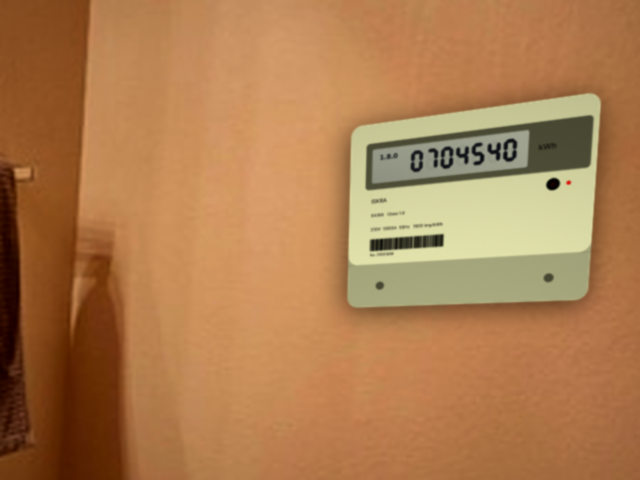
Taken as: 704540,kWh
